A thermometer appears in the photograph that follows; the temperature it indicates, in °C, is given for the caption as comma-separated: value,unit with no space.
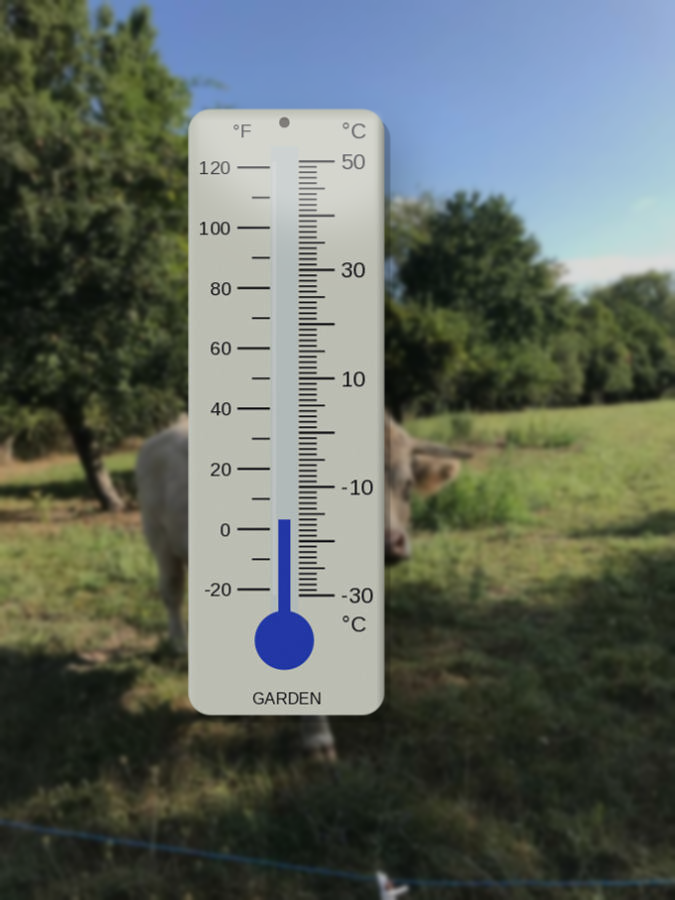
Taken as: -16,°C
